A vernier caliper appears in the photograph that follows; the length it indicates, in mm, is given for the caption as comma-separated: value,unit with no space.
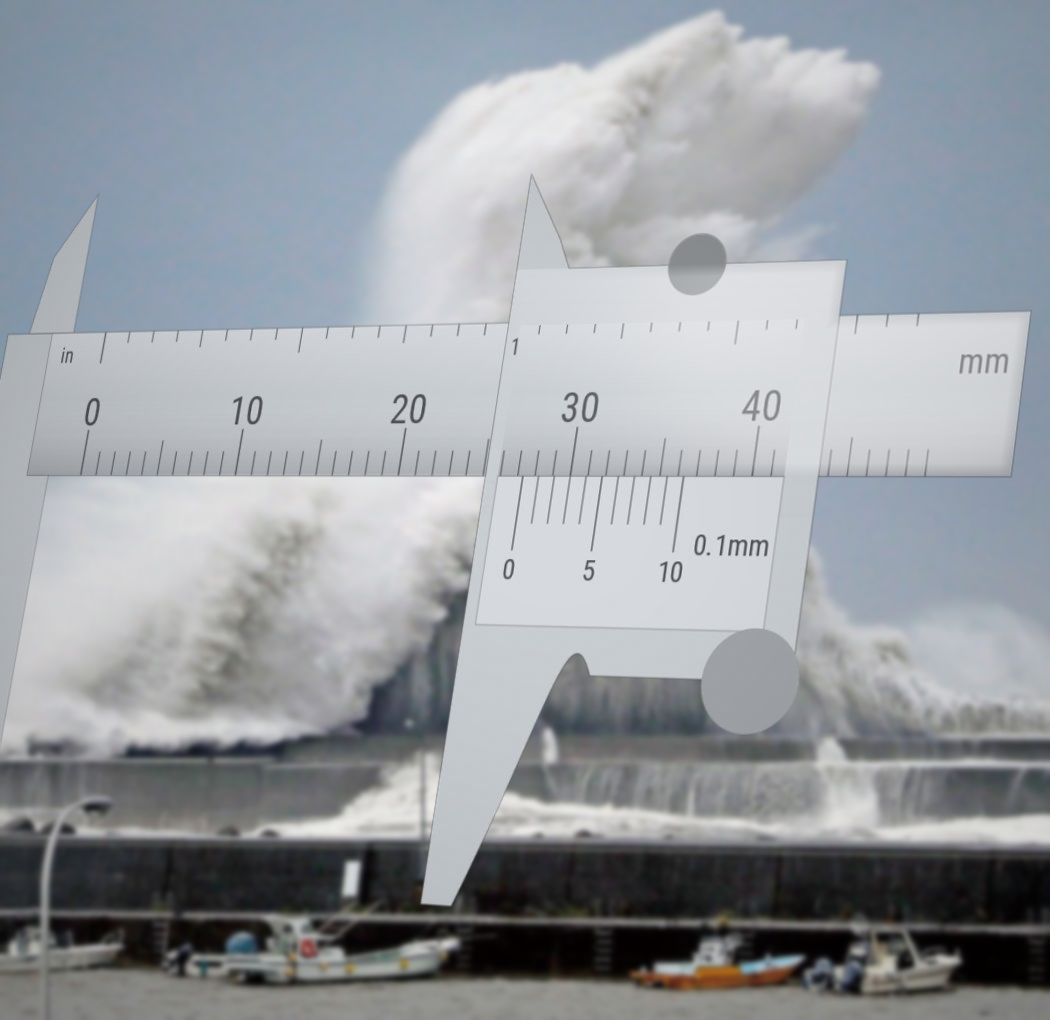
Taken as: 27.3,mm
